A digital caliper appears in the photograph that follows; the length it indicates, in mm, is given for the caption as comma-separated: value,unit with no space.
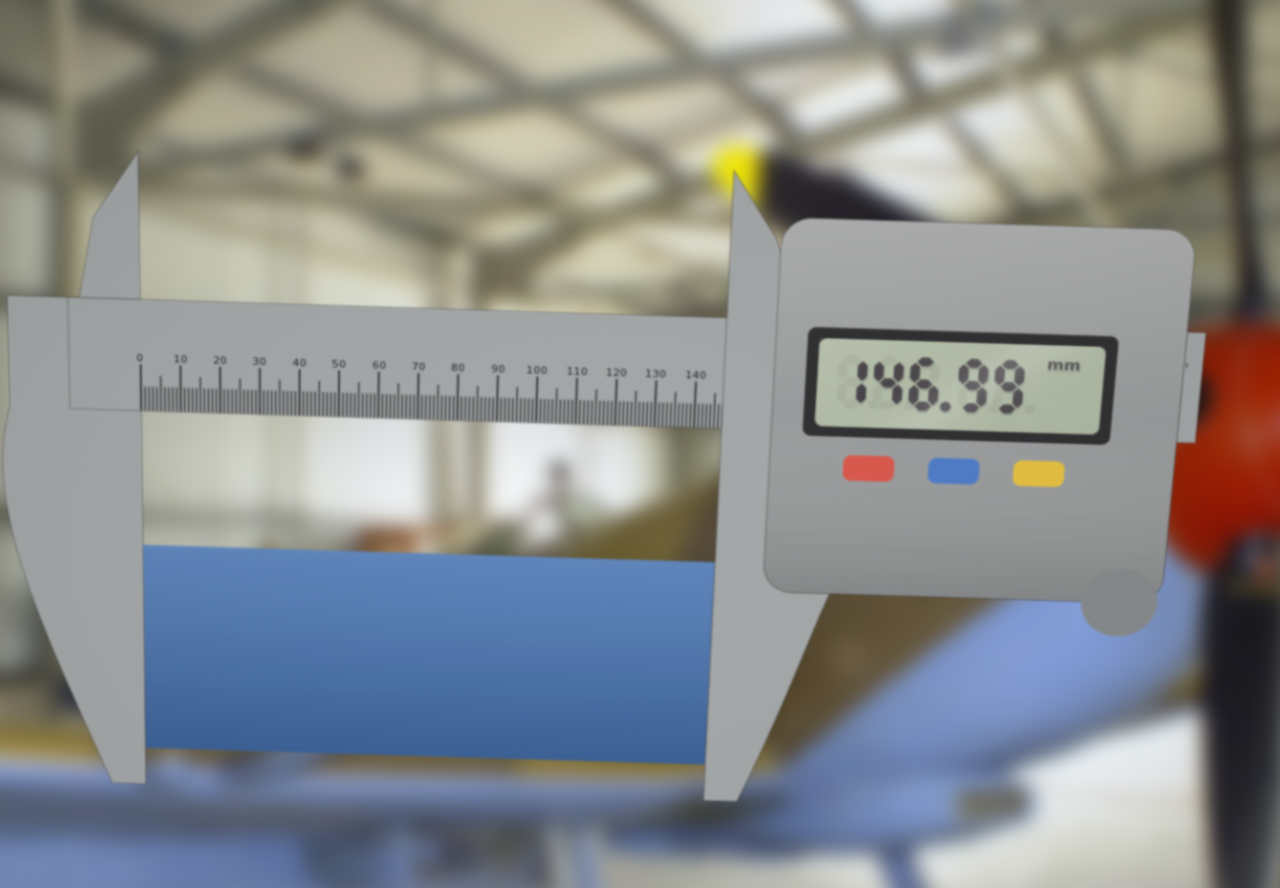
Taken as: 146.99,mm
